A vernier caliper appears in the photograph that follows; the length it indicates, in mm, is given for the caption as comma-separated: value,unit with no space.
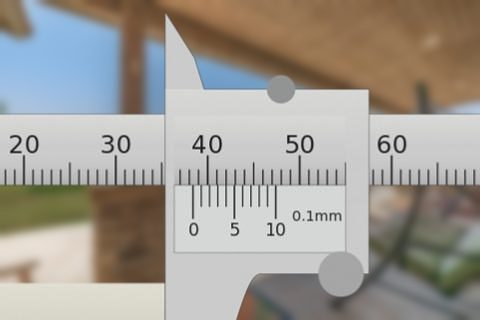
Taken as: 38.4,mm
